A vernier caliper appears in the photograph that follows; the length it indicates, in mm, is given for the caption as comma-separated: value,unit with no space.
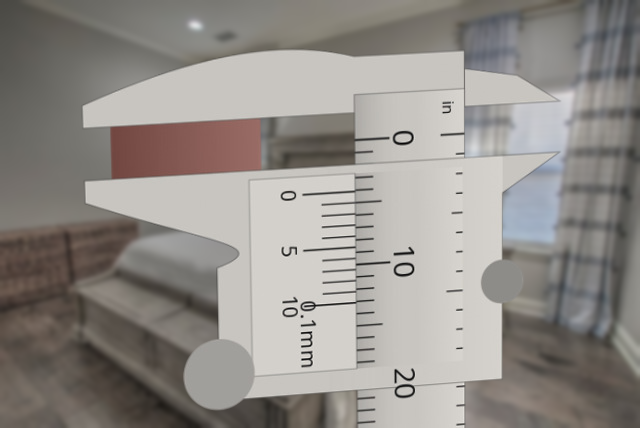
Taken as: 4.1,mm
